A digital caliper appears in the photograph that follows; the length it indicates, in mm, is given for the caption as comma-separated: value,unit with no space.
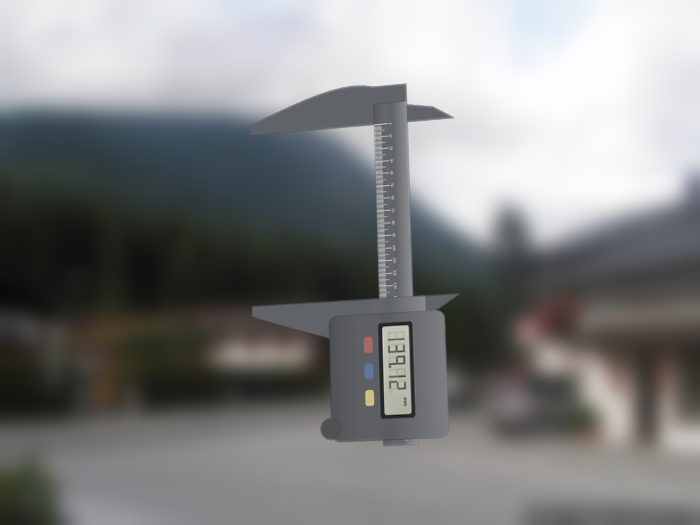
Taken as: 139.12,mm
